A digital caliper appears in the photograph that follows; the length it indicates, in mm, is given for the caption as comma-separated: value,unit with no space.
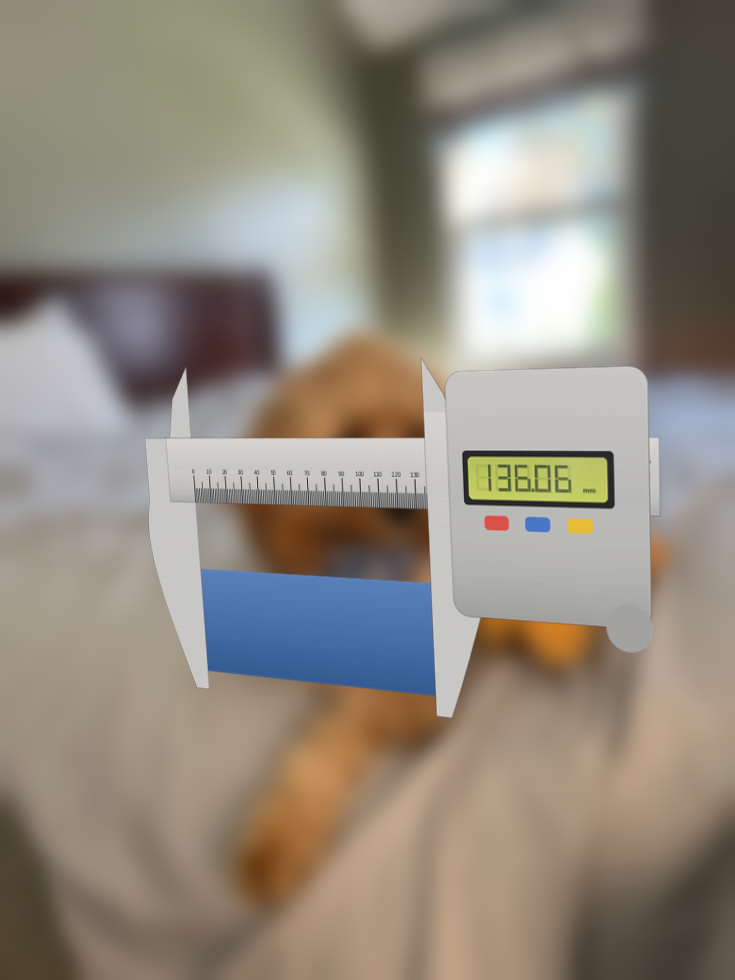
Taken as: 136.06,mm
